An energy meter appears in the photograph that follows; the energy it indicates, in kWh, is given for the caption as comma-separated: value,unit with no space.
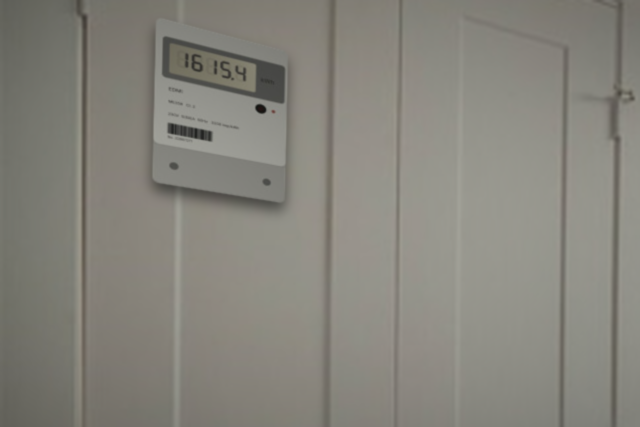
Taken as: 1615.4,kWh
